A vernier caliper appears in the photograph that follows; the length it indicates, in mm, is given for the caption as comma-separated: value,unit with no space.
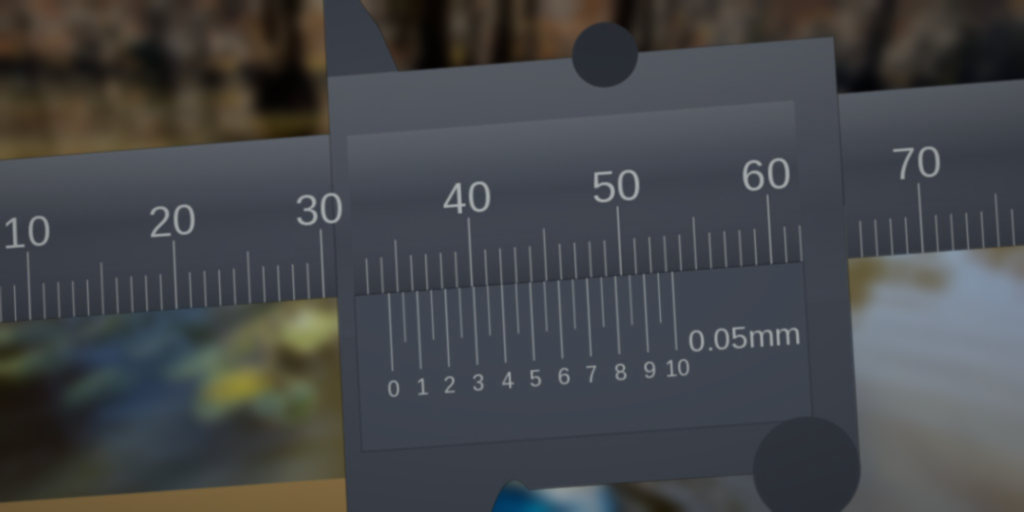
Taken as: 34.4,mm
